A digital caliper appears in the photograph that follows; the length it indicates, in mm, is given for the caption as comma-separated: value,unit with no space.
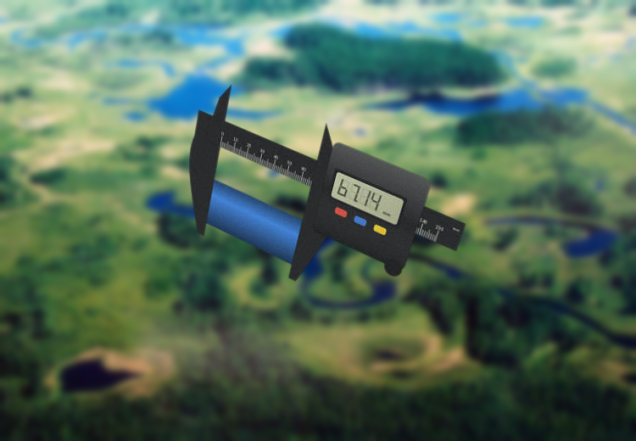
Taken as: 67.14,mm
